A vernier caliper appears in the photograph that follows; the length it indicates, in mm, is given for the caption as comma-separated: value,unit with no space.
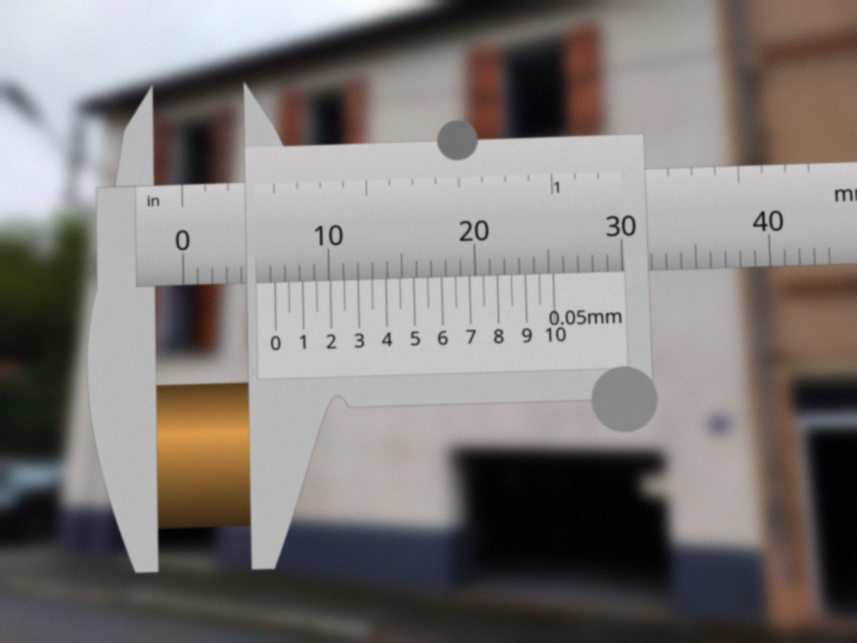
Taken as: 6.3,mm
